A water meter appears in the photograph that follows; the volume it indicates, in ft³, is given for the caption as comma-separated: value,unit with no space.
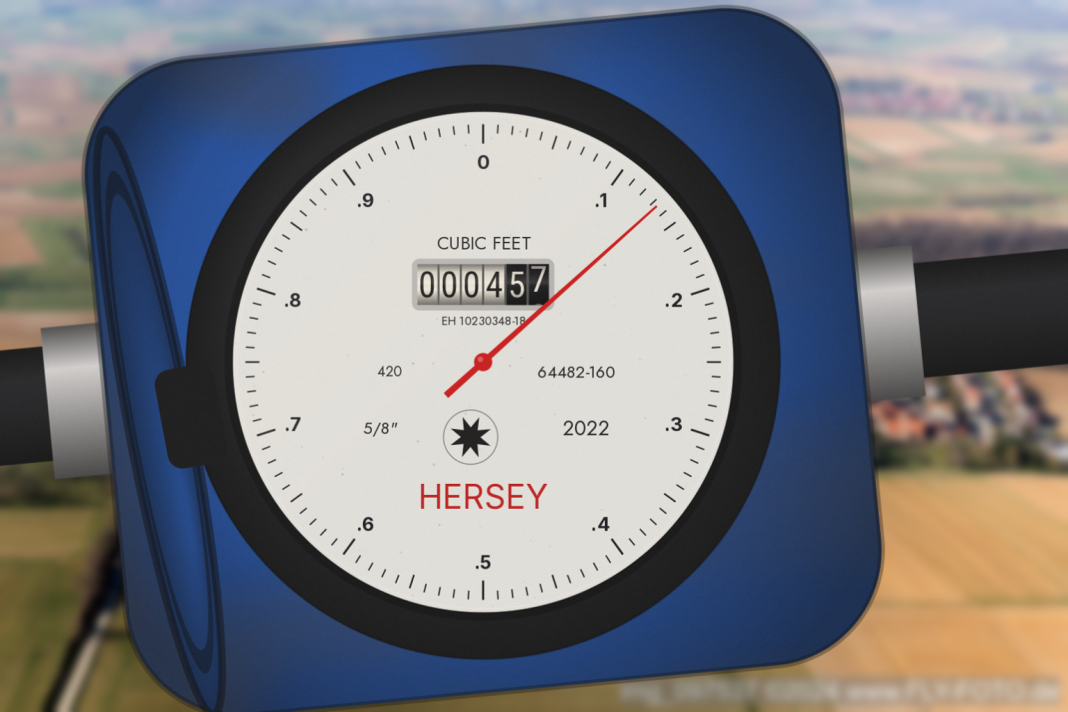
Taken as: 457.13,ft³
